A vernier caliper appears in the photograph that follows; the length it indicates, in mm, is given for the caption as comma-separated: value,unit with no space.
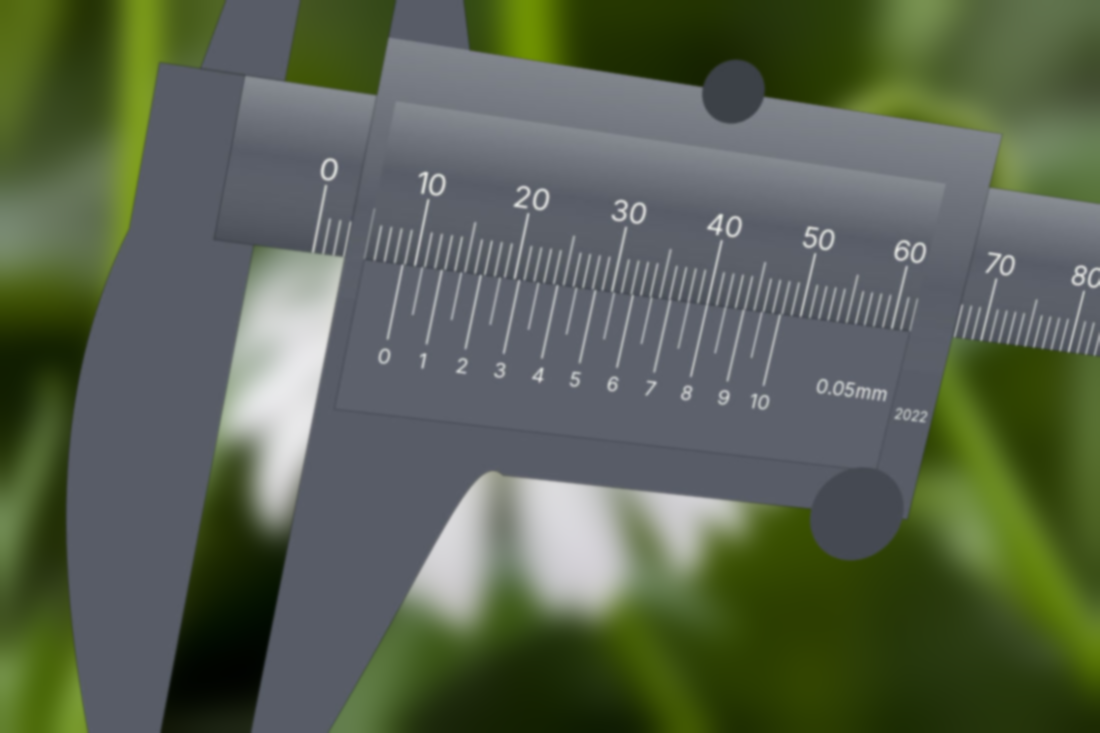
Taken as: 8.8,mm
